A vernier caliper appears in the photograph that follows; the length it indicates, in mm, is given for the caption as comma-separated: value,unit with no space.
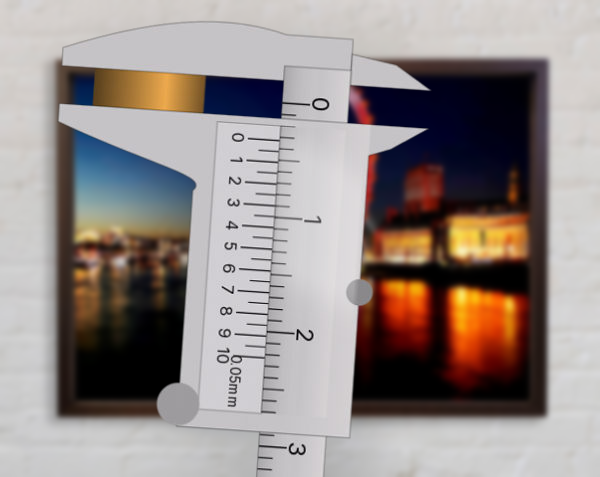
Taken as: 3.3,mm
